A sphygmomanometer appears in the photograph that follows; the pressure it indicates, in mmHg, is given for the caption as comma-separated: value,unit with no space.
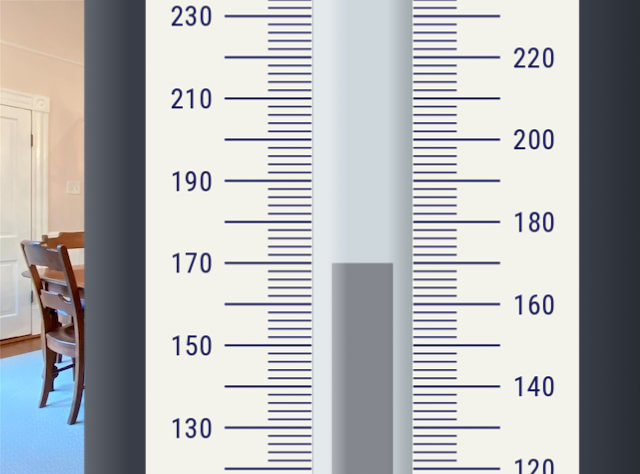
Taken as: 170,mmHg
